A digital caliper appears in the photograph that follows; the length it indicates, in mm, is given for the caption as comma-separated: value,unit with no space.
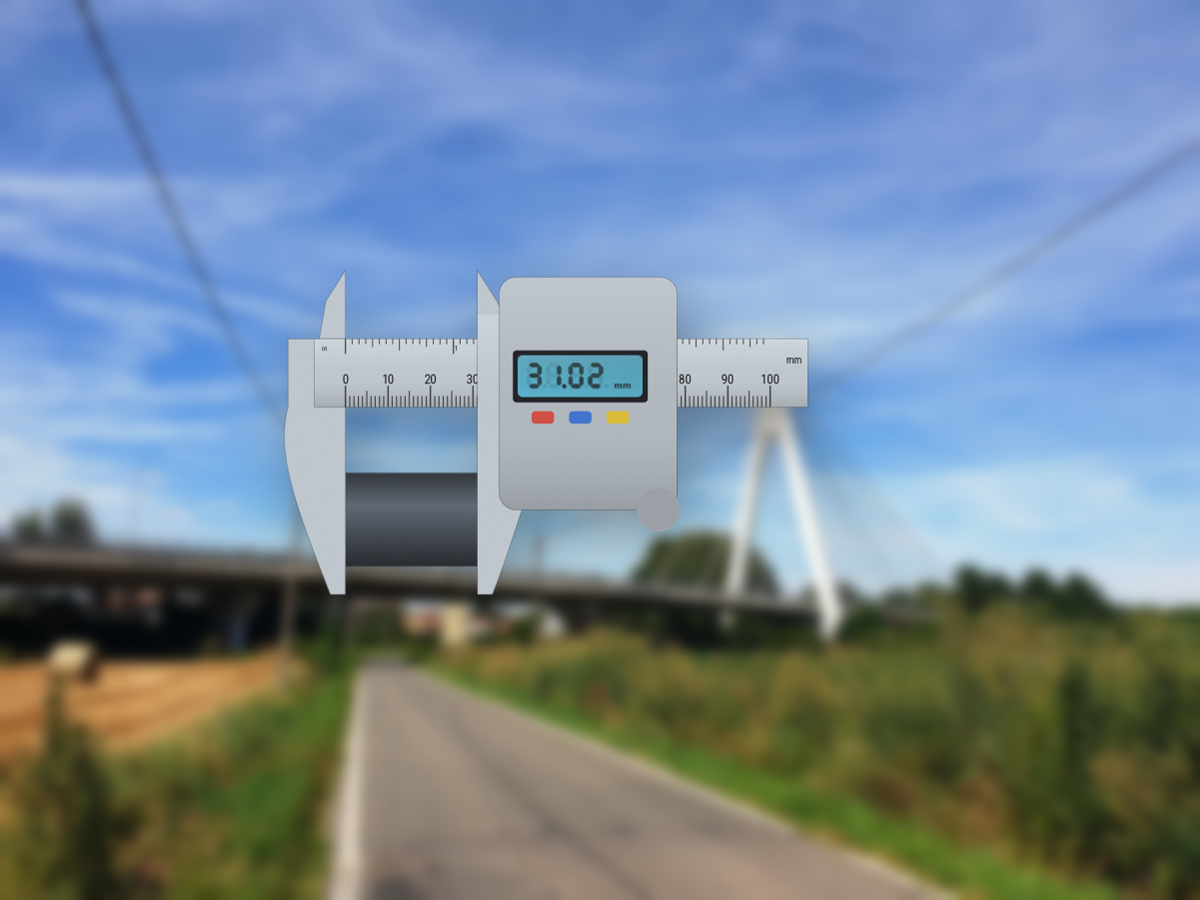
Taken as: 31.02,mm
